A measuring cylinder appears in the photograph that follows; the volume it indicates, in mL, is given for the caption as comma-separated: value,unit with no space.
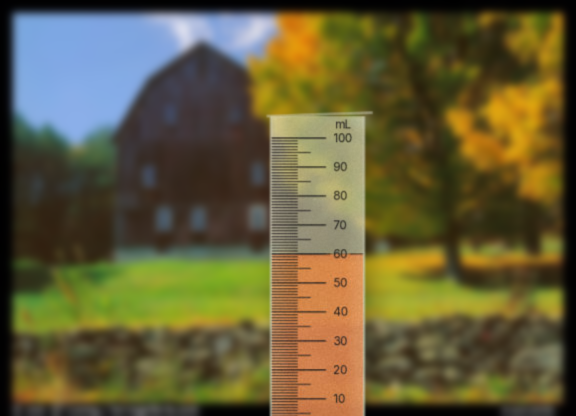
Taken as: 60,mL
